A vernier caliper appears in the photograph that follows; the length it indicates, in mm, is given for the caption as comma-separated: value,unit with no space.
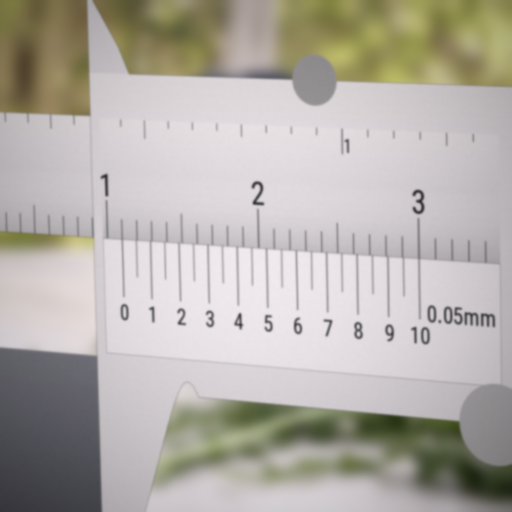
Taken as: 11.0,mm
